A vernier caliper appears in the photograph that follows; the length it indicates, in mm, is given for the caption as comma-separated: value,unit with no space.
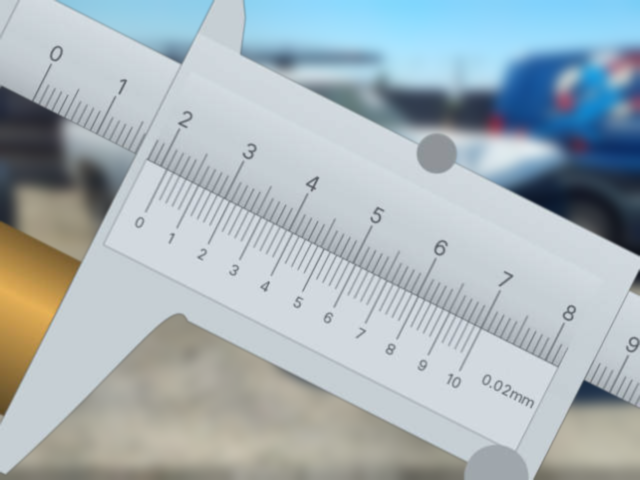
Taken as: 21.0,mm
